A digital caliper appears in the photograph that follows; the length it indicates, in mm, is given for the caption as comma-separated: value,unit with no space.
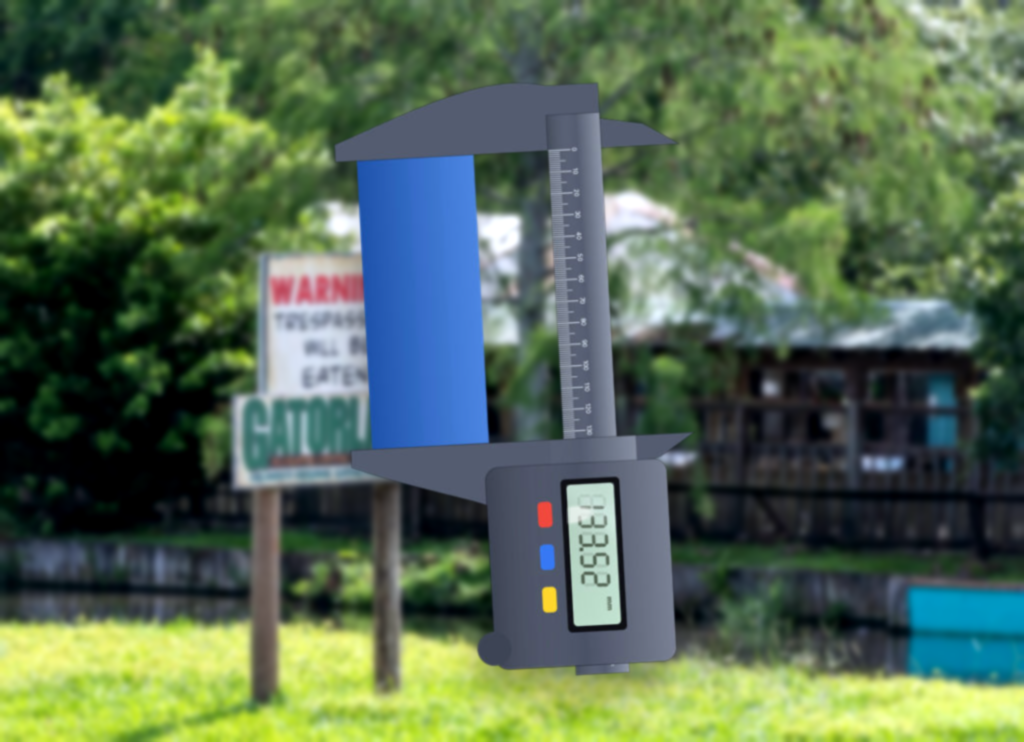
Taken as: 133.52,mm
